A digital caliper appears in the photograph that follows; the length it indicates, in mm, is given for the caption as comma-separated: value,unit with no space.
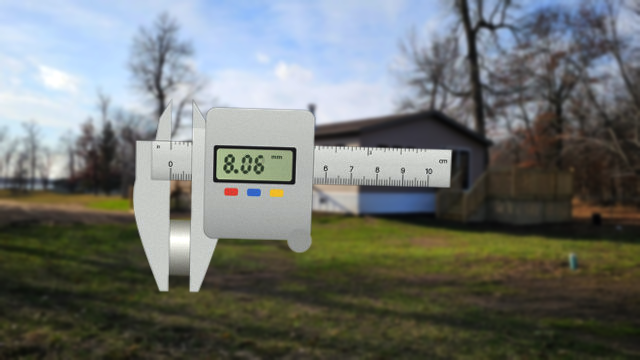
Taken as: 8.06,mm
